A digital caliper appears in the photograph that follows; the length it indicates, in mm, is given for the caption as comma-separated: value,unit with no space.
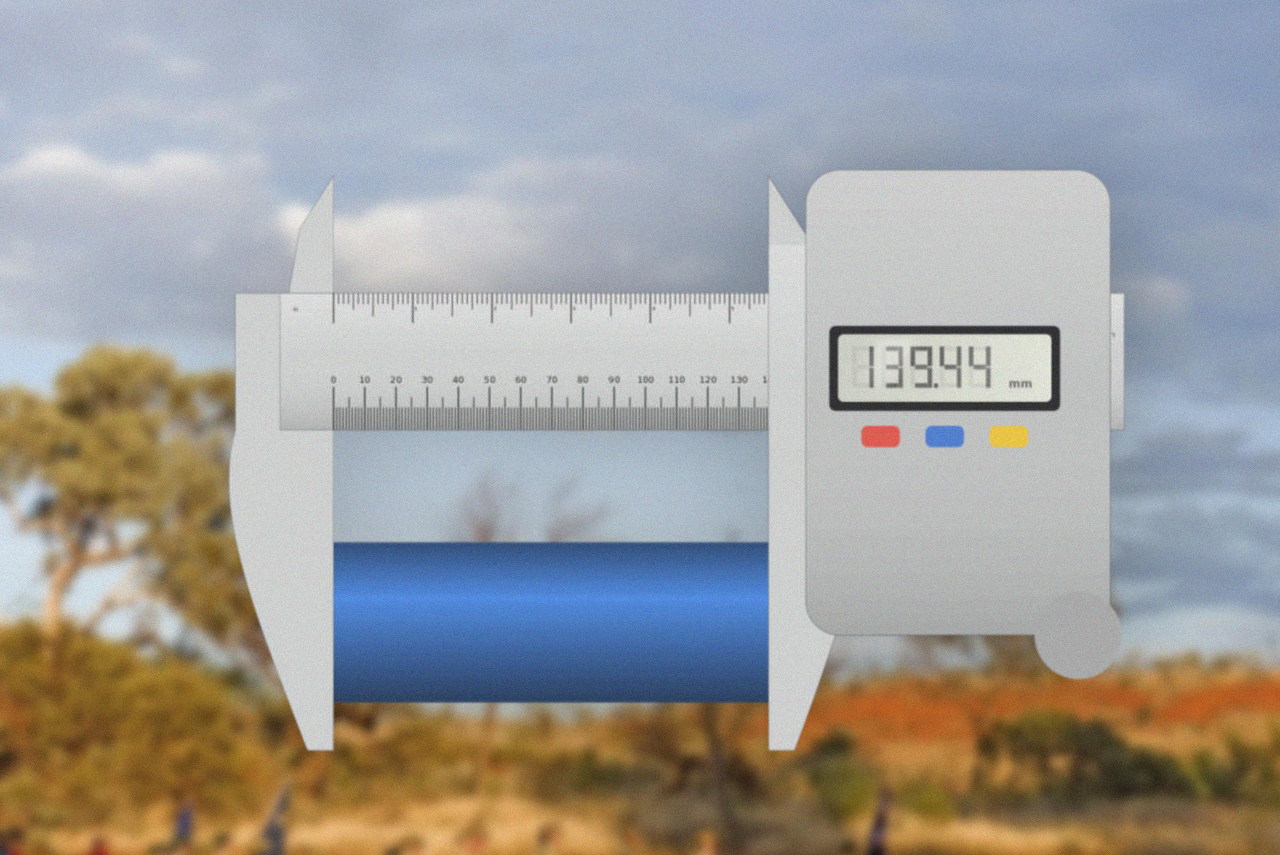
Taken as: 139.44,mm
